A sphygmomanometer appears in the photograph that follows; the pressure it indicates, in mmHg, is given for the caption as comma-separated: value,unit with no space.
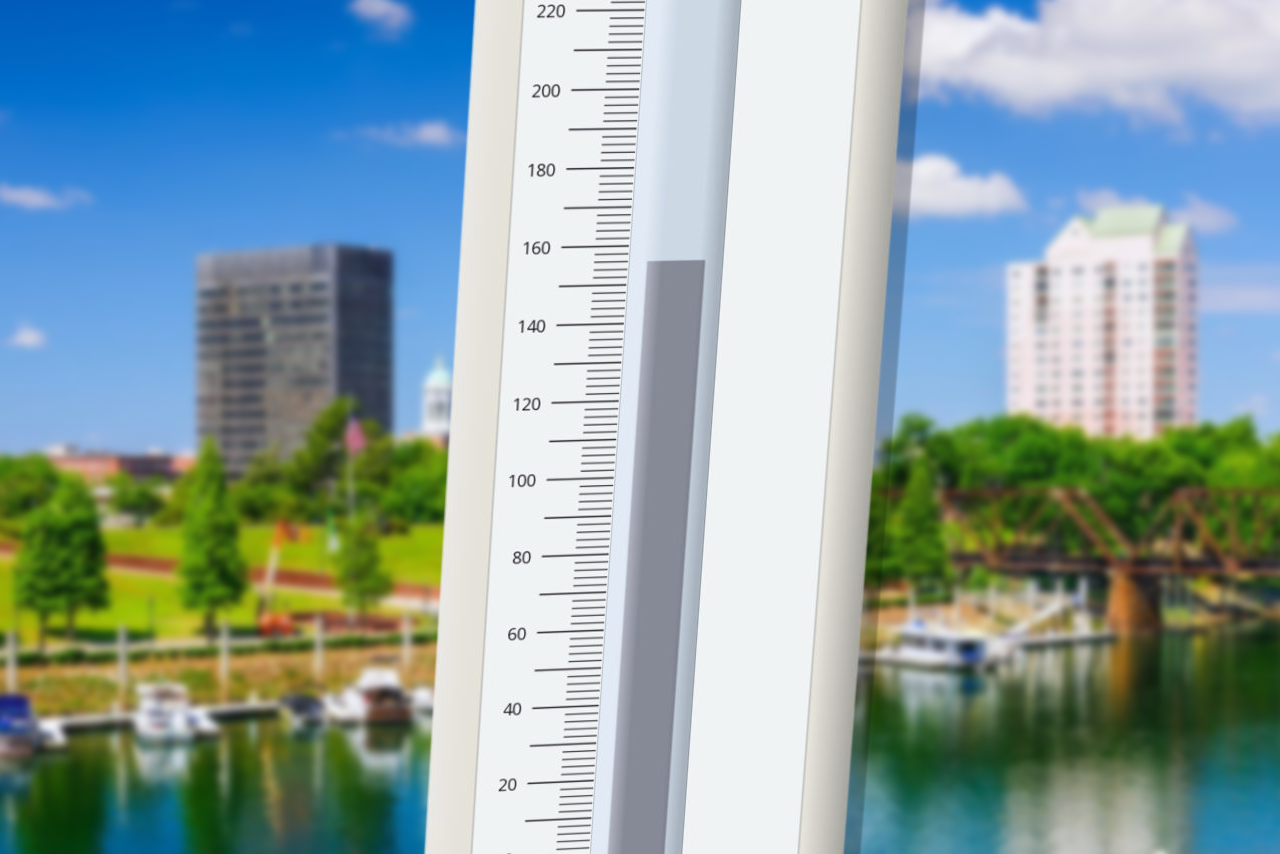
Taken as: 156,mmHg
